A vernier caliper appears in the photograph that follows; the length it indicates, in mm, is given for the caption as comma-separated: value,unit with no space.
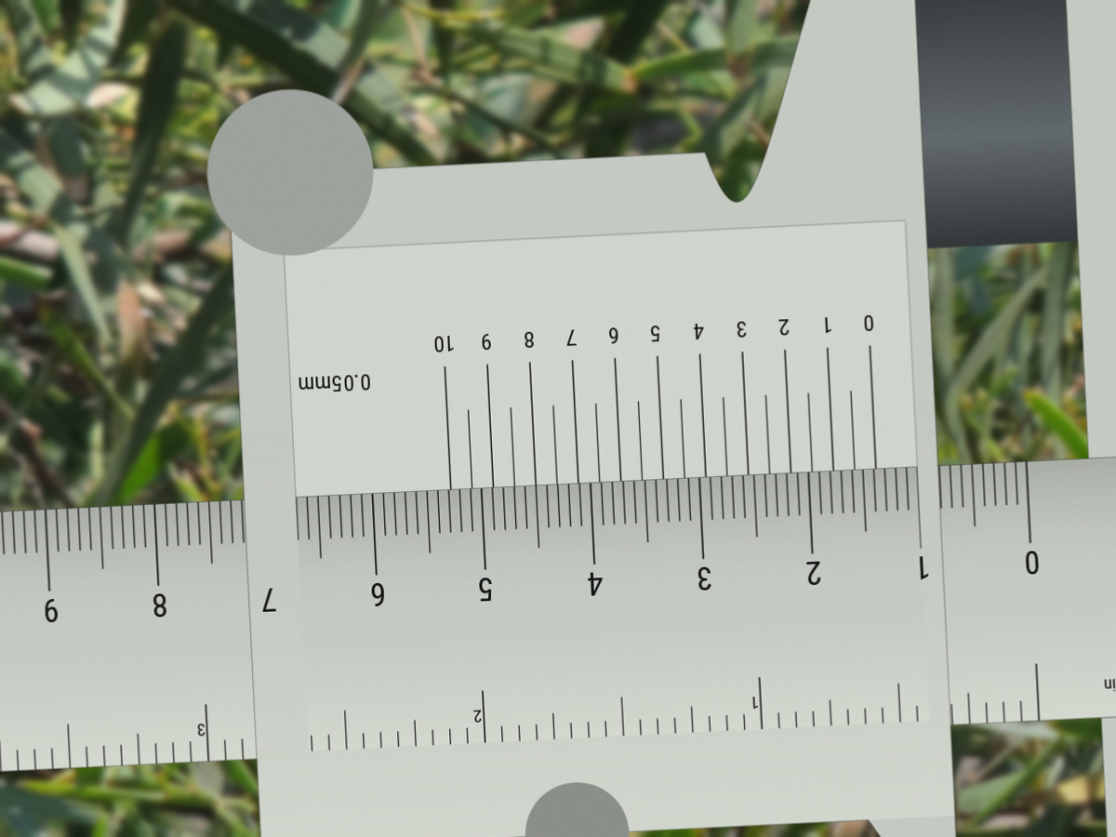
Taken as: 13.8,mm
